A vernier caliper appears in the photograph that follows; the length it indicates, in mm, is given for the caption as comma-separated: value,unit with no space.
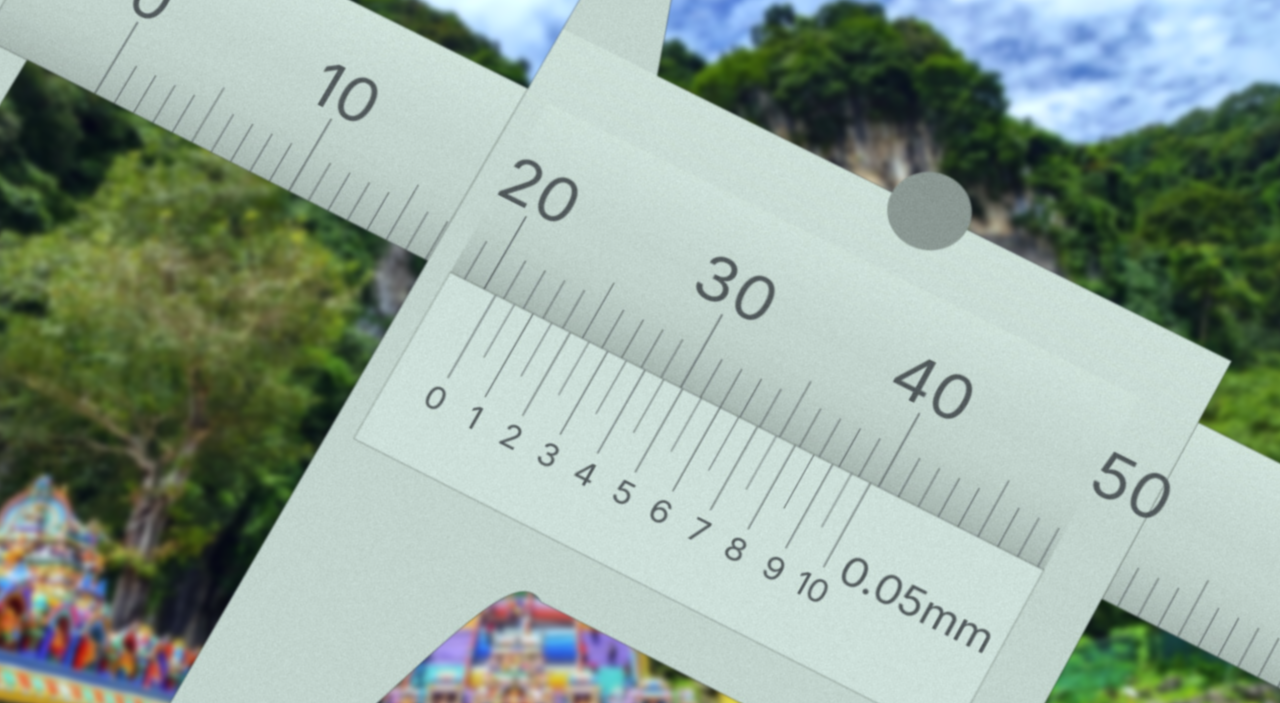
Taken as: 20.6,mm
